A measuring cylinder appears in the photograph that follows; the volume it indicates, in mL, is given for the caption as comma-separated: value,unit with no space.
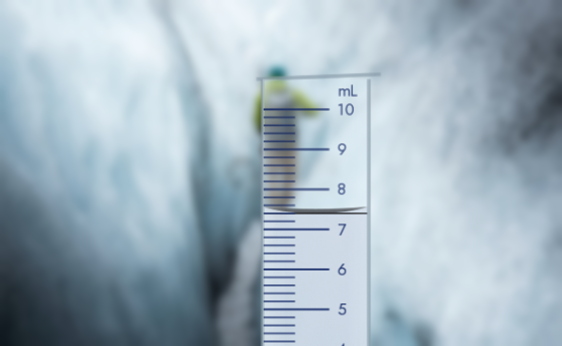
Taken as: 7.4,mL
